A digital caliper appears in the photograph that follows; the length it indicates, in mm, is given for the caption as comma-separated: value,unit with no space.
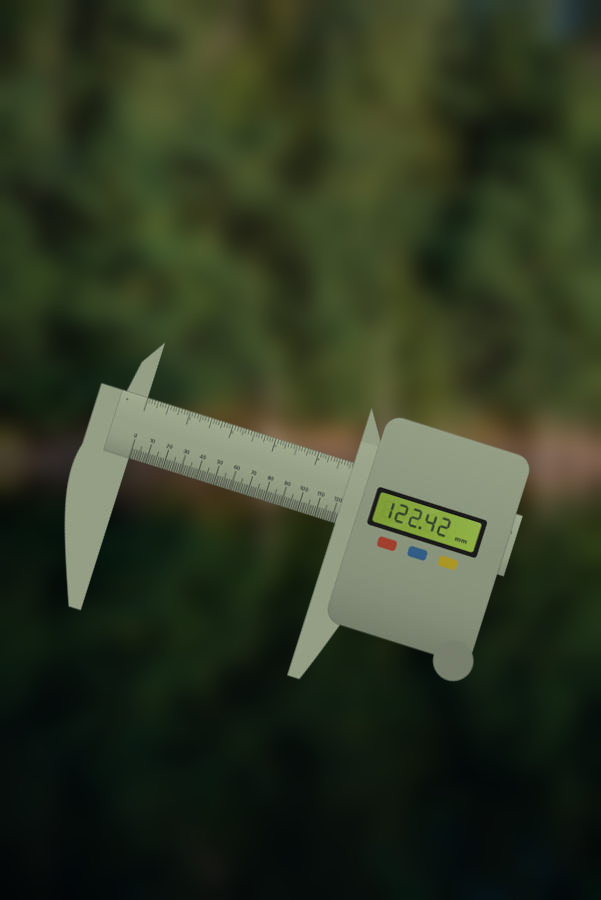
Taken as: 122.42,mm
